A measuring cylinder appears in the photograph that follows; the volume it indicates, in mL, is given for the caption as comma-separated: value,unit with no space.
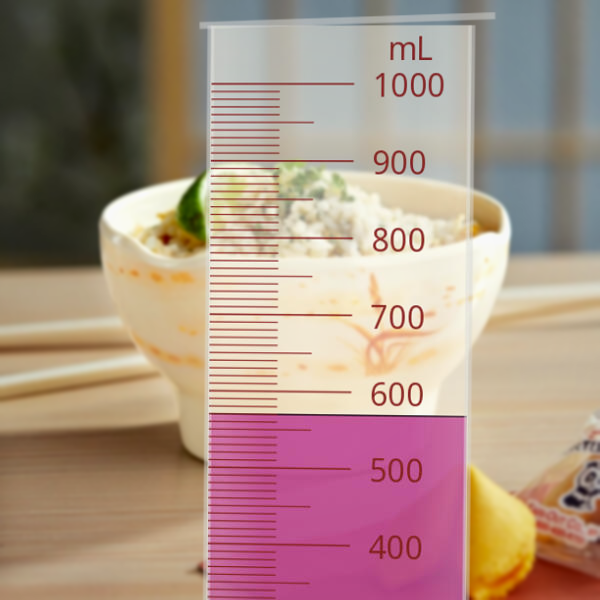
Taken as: 570,mL
